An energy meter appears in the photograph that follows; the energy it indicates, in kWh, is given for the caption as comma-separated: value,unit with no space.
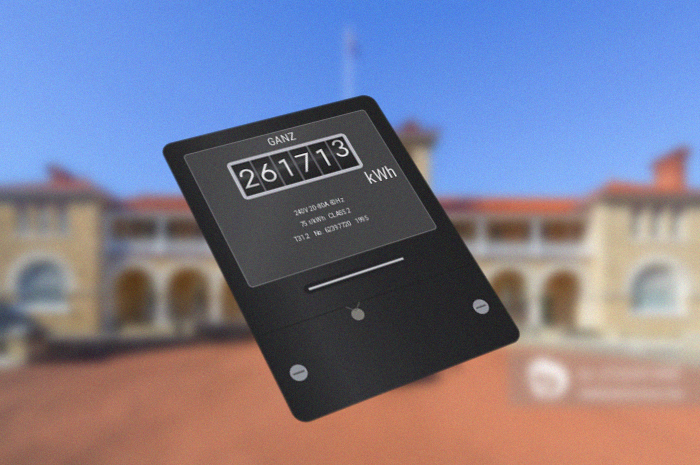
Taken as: 261713,kWh
